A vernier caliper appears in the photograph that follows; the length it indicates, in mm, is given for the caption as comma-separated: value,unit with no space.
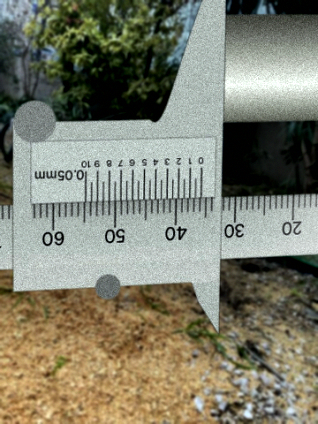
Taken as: 35.8,mm
